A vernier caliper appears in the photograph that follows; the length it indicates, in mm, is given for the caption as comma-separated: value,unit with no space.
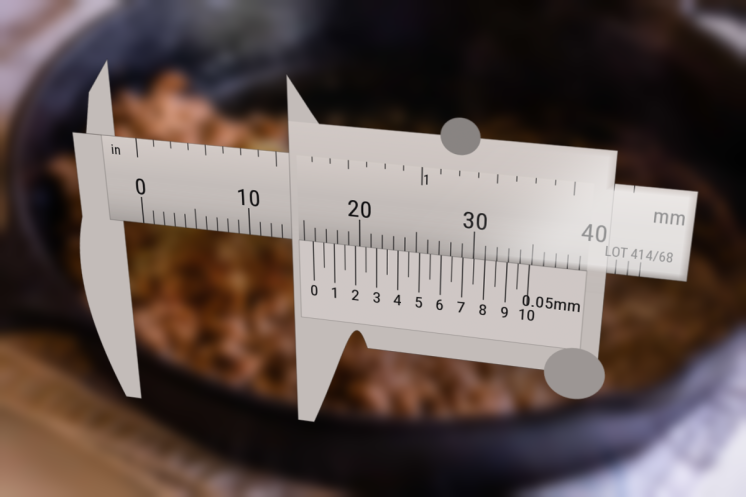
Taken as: 15.8,mm
